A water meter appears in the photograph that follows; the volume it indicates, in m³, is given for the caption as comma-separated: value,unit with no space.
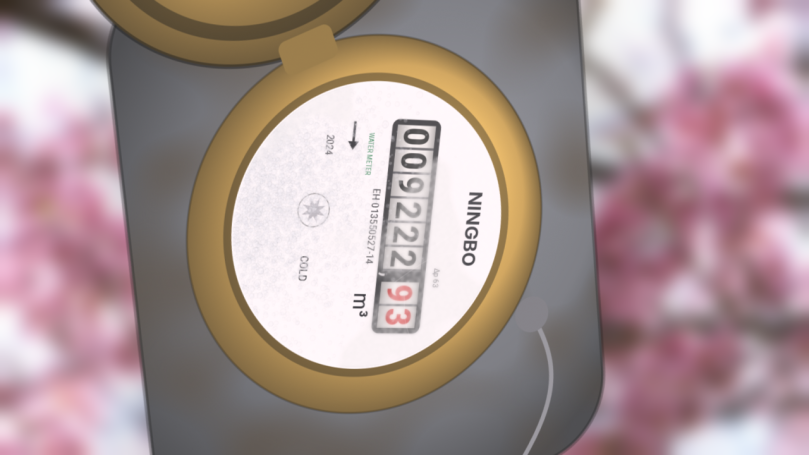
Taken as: 9222.93,m³
